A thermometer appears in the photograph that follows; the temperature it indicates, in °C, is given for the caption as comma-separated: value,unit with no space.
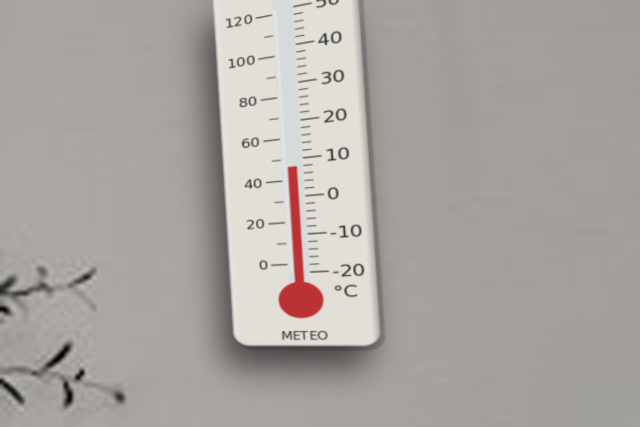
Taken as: 8,°C
